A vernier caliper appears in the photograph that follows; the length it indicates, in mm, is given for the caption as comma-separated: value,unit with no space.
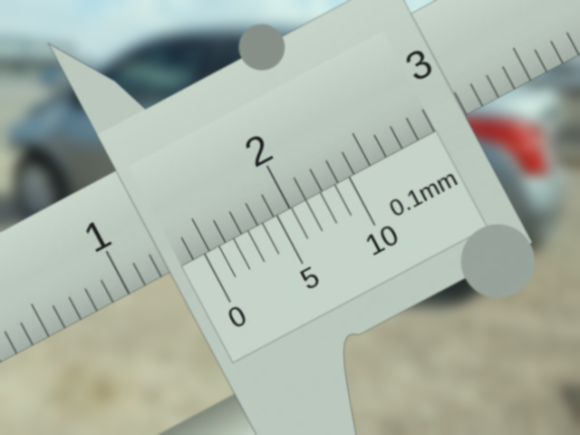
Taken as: 14.7,mm
